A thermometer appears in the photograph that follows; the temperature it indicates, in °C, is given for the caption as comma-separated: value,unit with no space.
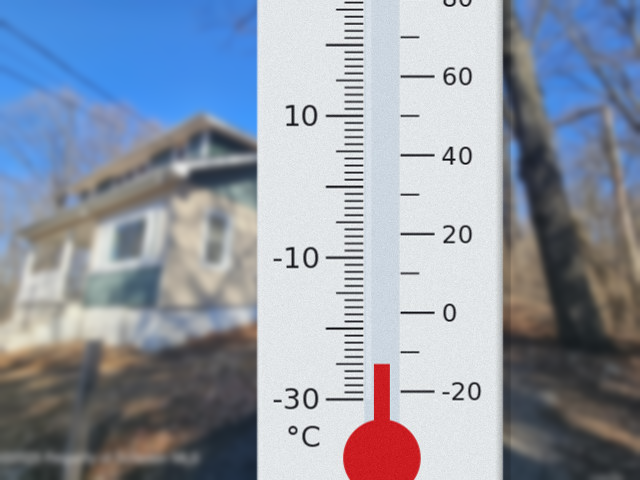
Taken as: -25,°C
